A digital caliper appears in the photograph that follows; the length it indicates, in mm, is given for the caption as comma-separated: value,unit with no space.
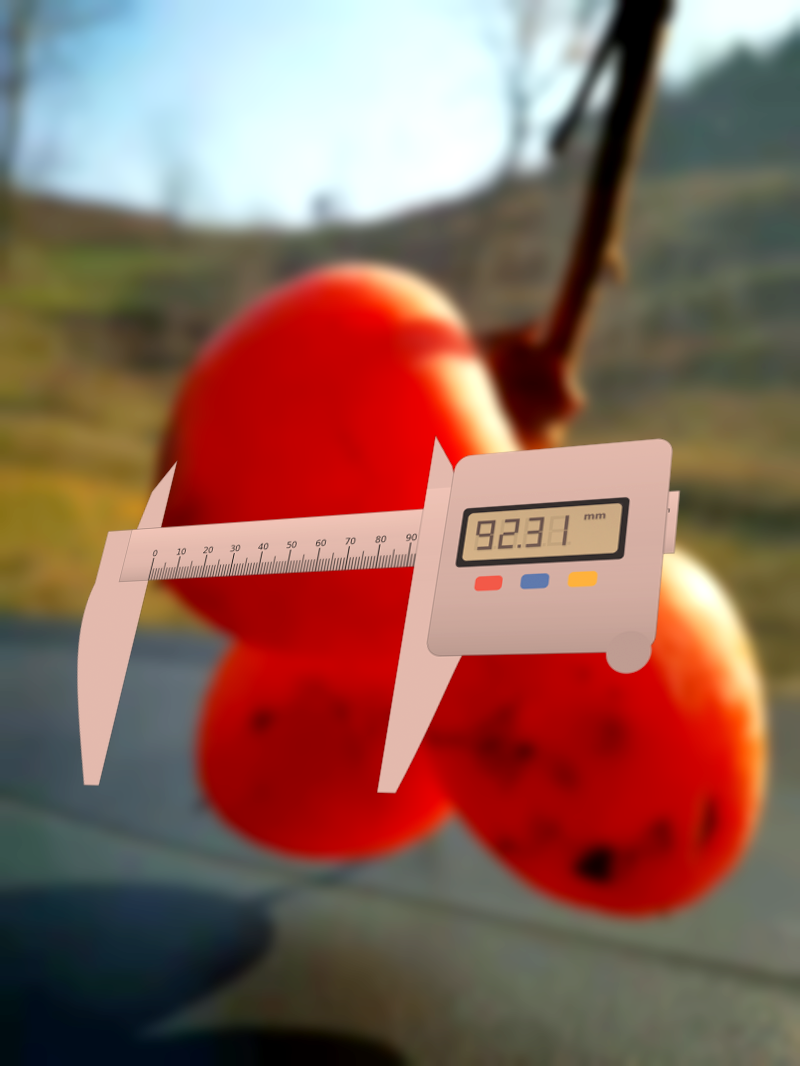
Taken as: 92.31,mm
